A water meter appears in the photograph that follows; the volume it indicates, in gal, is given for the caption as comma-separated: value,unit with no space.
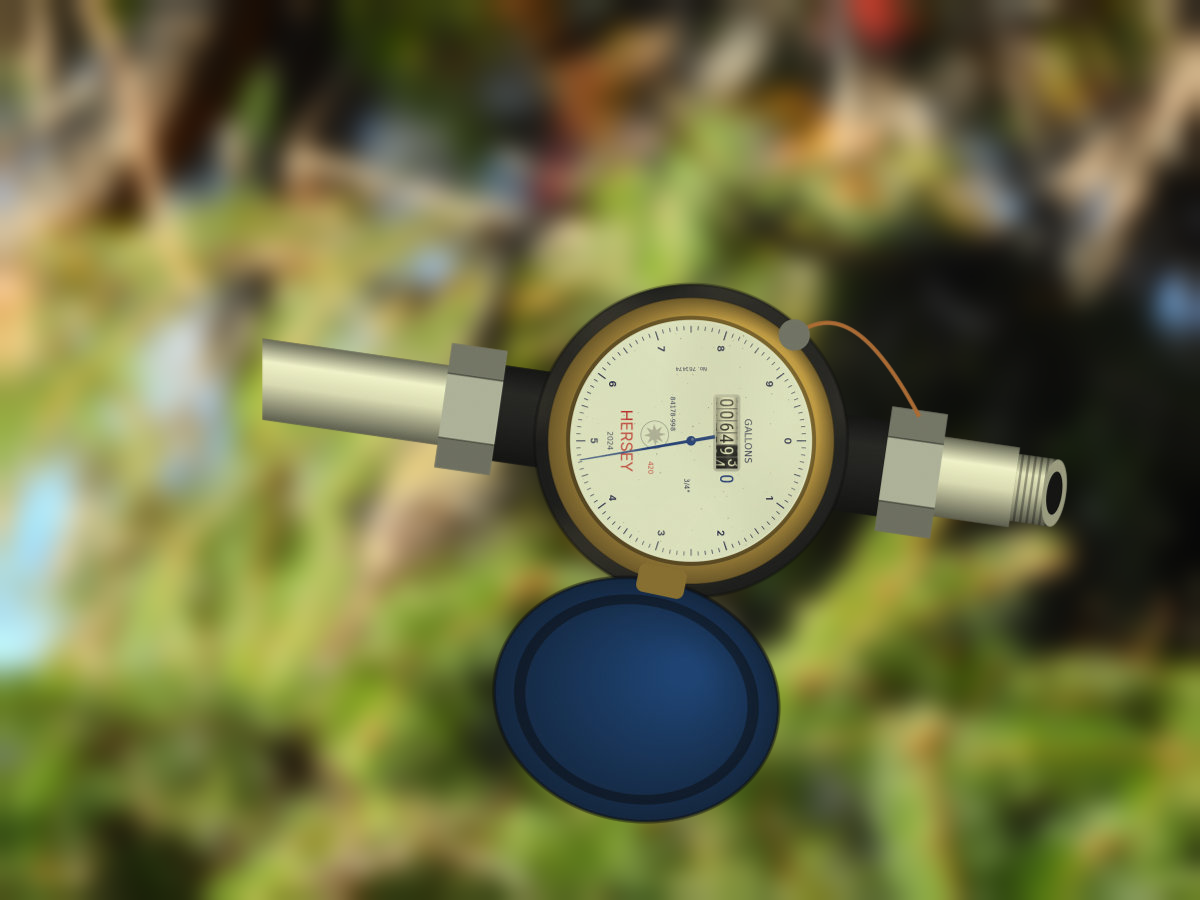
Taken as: 64934.7,gal
